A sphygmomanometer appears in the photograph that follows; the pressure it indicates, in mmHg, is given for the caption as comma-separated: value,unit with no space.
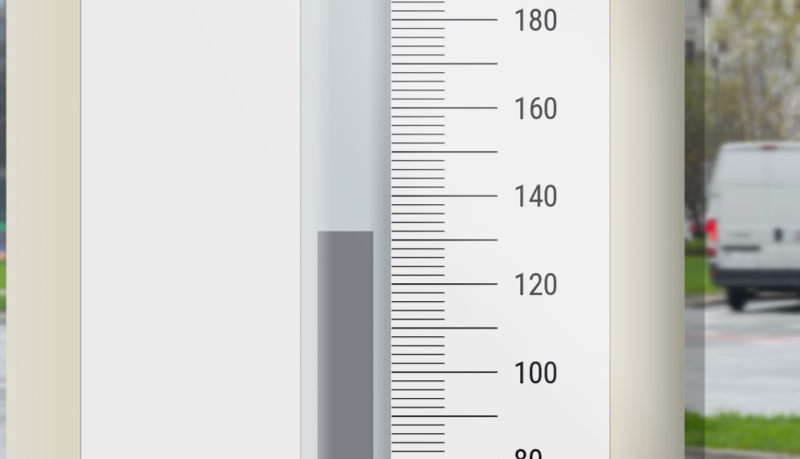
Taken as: 132,mmHg
